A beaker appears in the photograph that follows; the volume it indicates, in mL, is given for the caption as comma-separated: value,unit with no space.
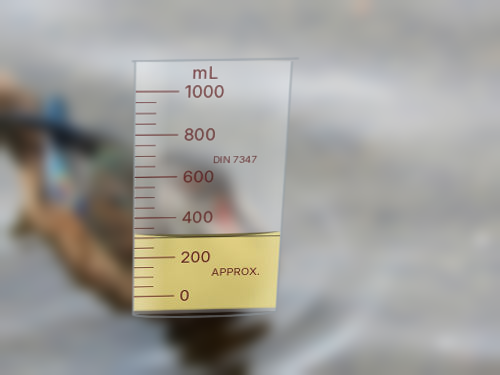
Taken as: 300,mL
